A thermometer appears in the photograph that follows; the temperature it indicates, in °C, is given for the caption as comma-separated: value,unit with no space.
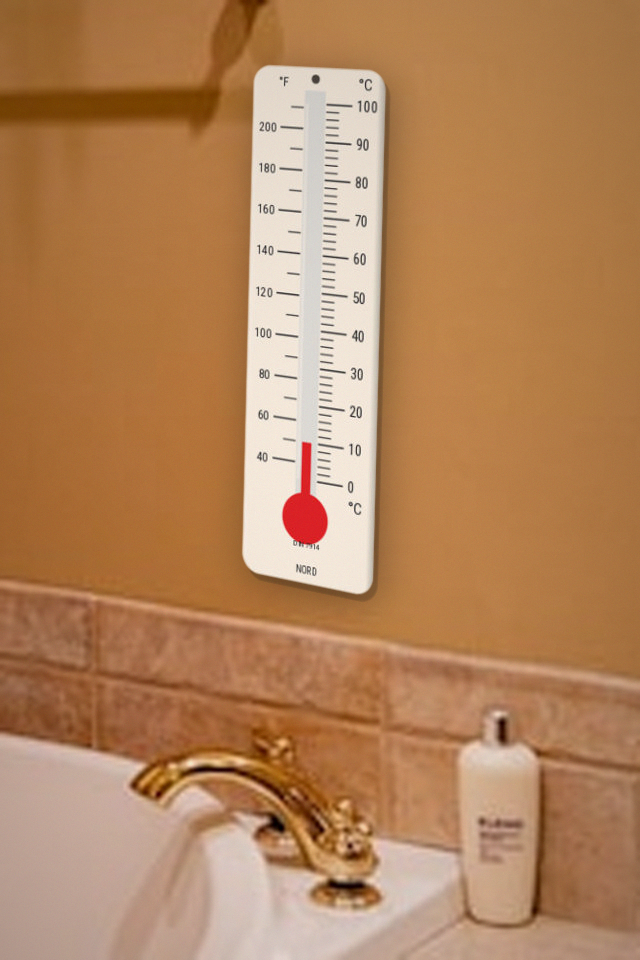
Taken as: 10,°C
